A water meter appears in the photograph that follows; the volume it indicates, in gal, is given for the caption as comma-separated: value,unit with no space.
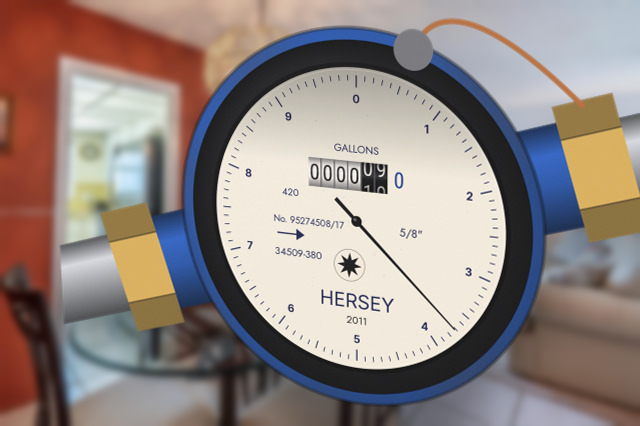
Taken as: 93.7,gal
